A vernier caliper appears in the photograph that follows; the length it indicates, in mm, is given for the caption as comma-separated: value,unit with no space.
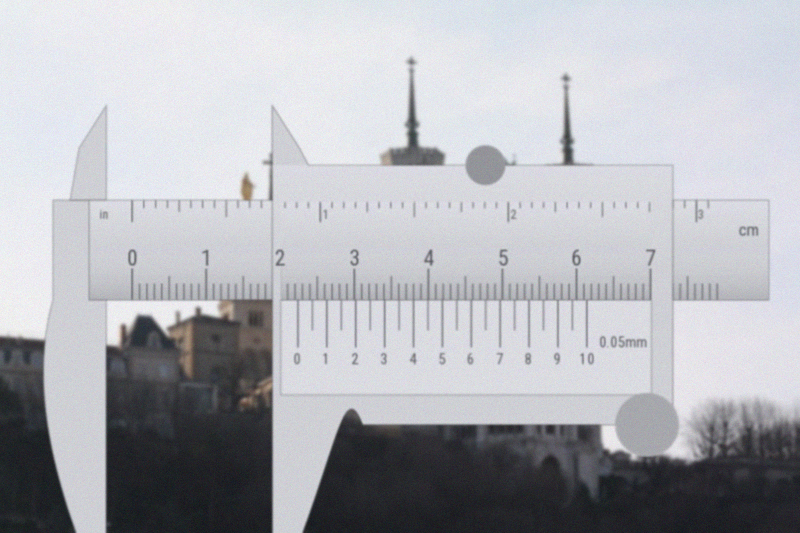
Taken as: 22.4,mm
